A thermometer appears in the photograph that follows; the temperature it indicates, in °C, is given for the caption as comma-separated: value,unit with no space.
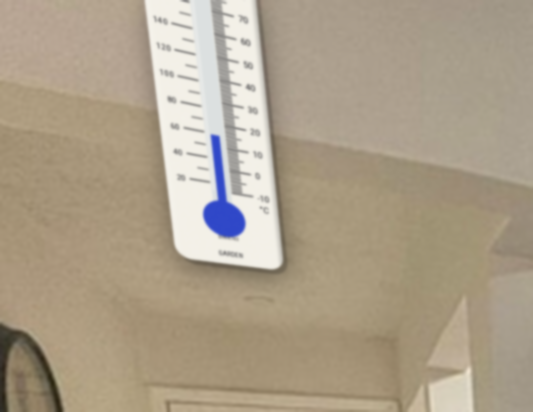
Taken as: 15,°C
